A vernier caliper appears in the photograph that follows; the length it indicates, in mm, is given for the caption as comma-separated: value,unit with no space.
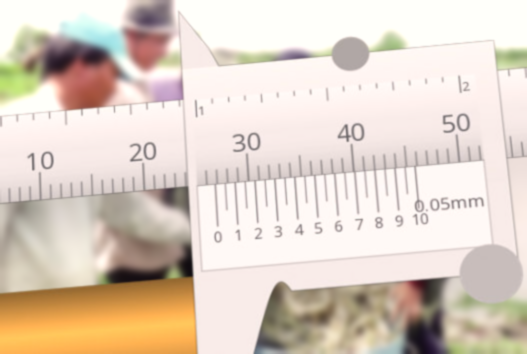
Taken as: 26.8,mm
